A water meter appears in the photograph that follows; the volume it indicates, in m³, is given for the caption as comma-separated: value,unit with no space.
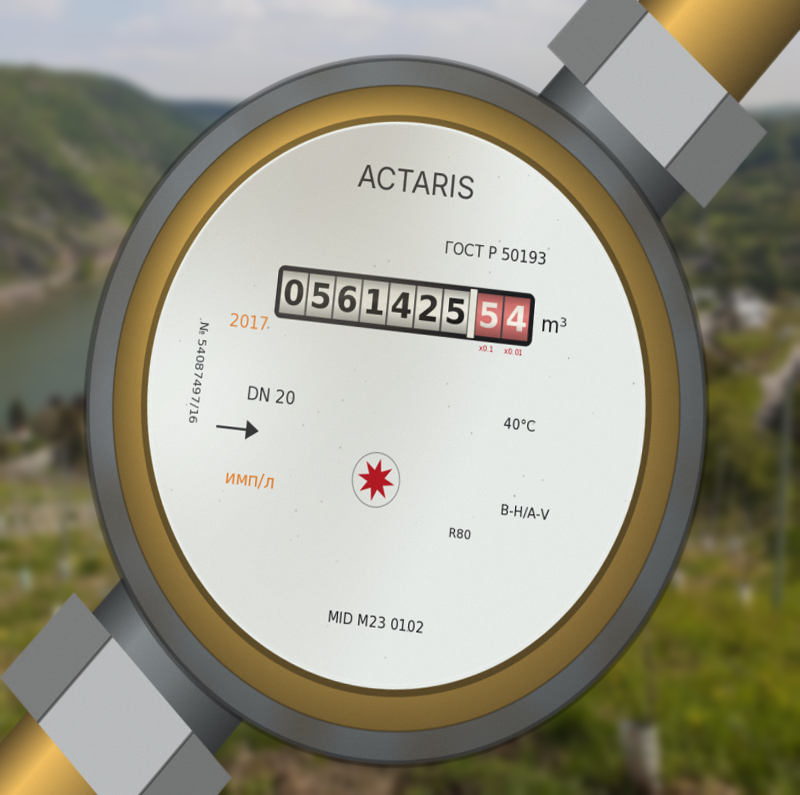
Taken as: 561425.54,m³
